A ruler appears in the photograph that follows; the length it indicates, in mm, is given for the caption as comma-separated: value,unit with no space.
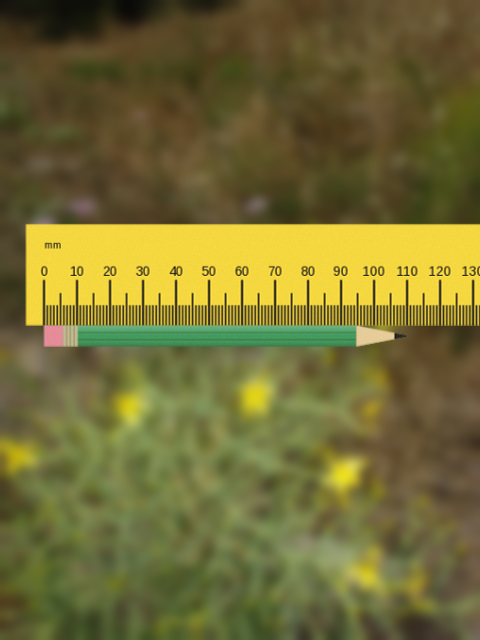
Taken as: 110,mm
